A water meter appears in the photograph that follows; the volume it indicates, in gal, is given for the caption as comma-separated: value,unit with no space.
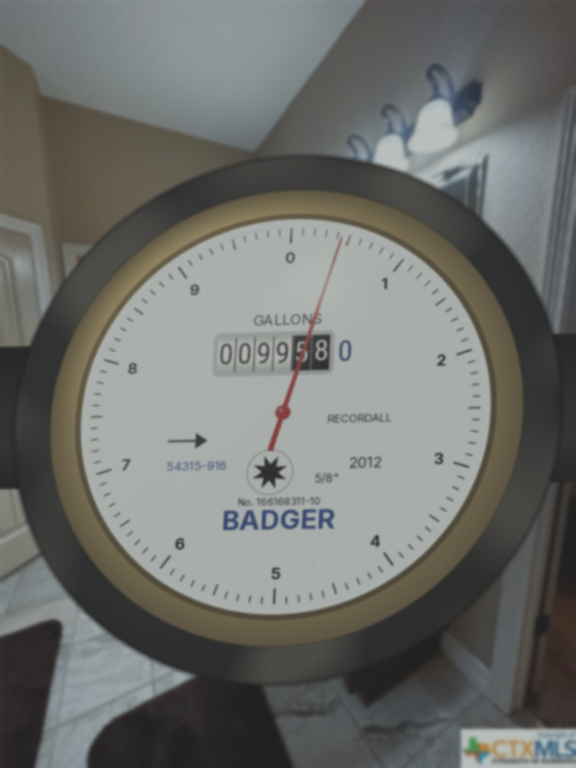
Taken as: 99580.4,gal
